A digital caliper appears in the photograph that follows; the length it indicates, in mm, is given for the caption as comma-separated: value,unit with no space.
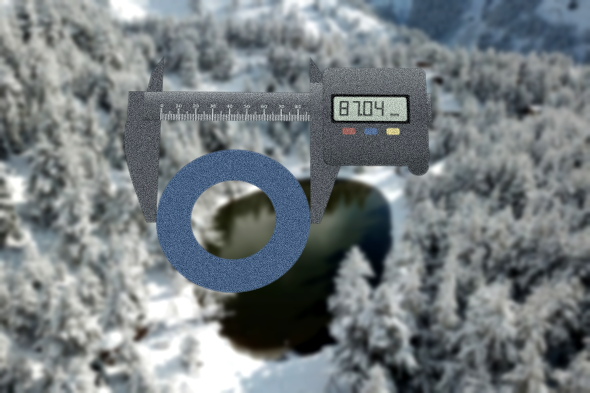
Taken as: 87.04,mm
